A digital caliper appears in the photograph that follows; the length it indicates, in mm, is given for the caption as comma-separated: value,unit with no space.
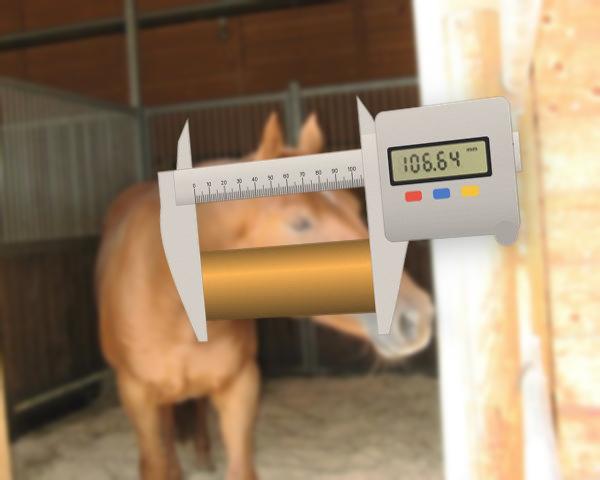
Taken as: 106.64,mm
